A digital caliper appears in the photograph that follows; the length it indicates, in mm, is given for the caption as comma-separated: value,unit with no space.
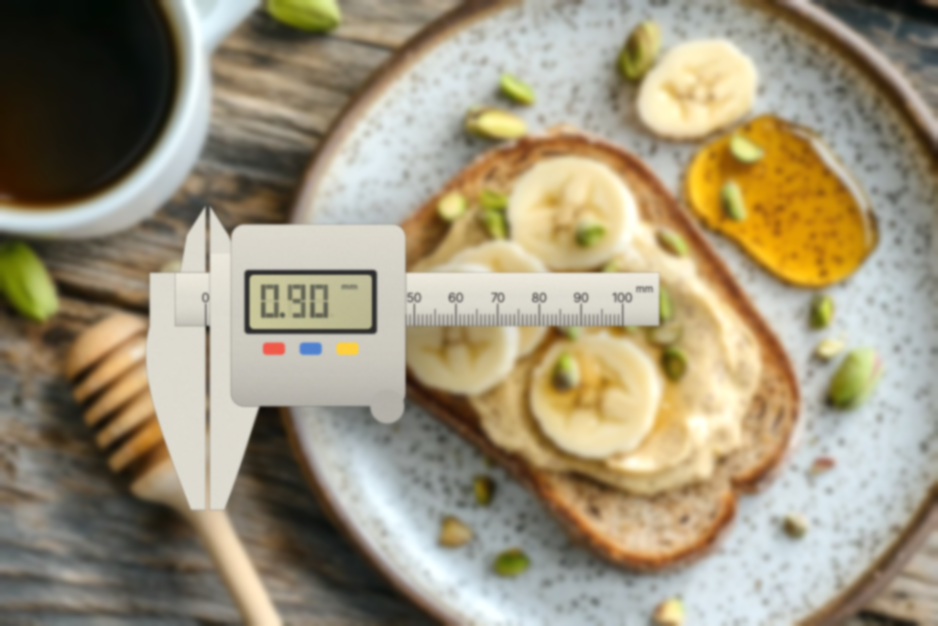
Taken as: 0.90,mm
